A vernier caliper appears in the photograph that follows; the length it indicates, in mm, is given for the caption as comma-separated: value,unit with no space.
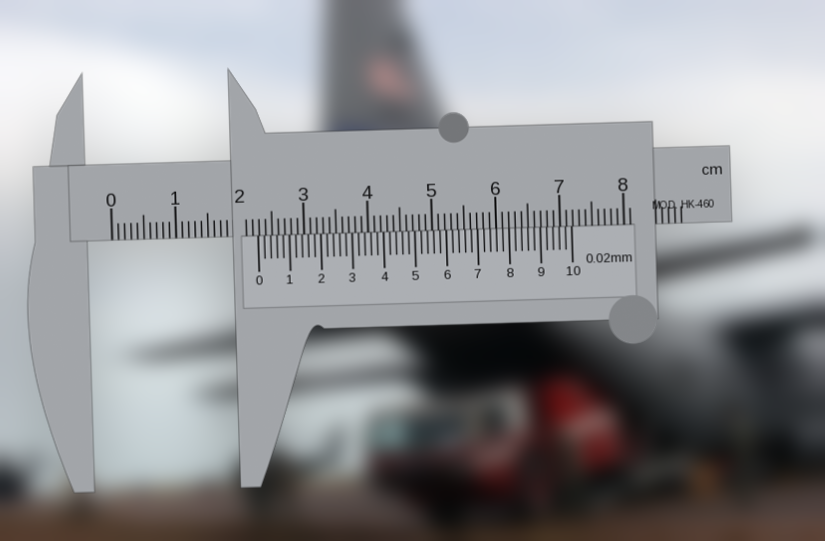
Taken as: 22.8,mm
